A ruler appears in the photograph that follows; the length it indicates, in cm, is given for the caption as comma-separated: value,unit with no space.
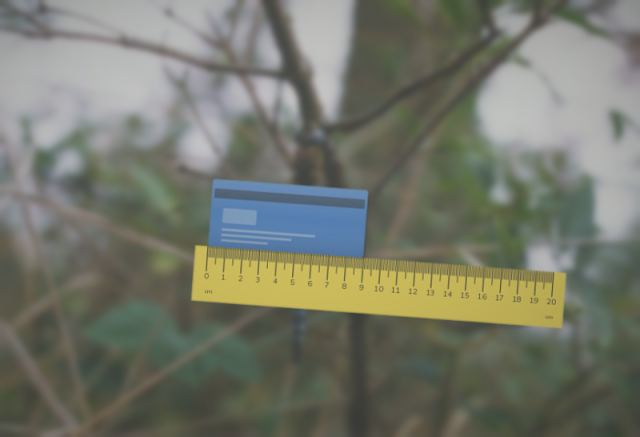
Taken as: 9,cm
